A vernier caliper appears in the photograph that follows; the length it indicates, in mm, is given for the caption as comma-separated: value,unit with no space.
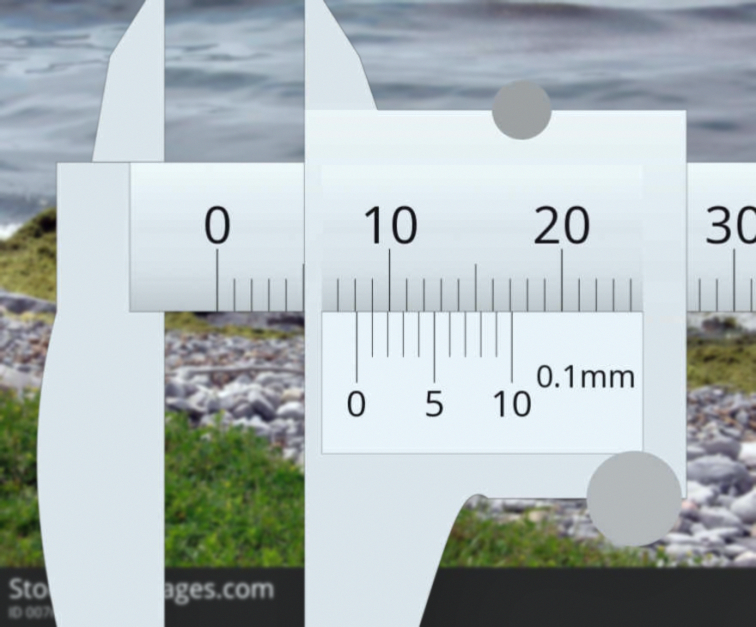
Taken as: 8.1,mm
